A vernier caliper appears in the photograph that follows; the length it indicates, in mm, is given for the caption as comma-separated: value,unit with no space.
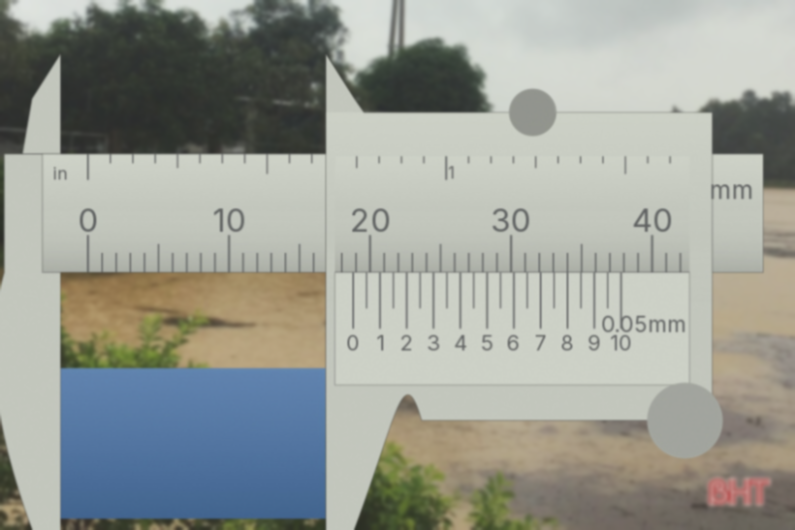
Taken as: 18.8,mm
